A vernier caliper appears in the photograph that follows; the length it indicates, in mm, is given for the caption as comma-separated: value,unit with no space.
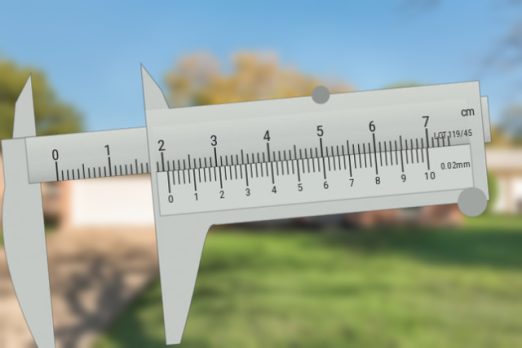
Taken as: 20.8,mm
